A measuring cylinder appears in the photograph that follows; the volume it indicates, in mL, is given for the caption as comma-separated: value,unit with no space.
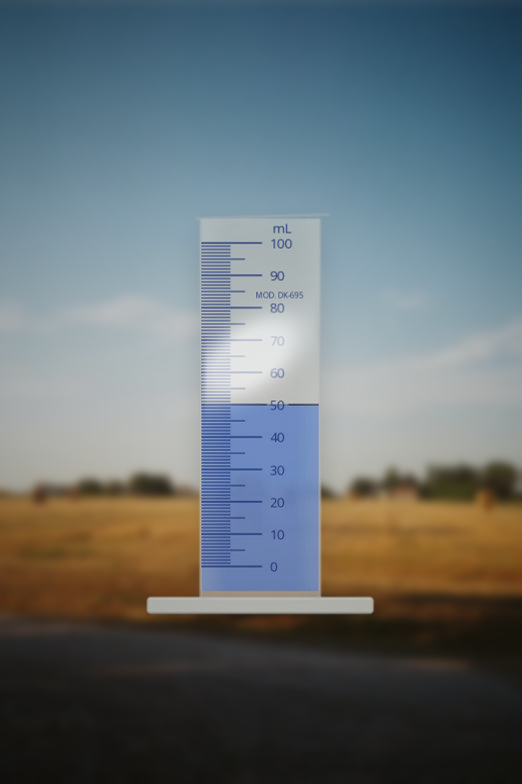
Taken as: 50,mL
